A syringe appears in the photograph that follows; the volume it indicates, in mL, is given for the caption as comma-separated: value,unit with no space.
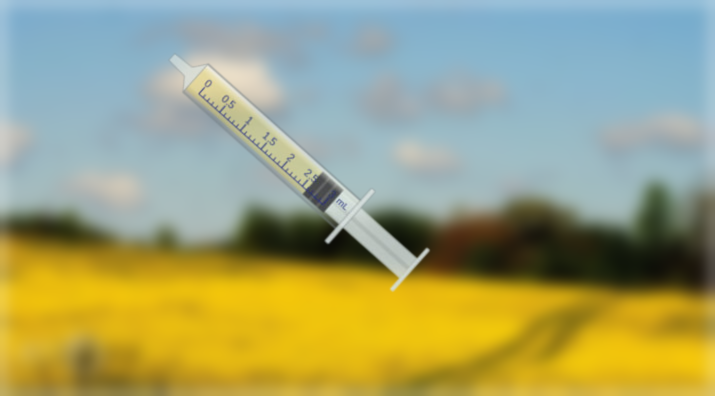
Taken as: 2.6,mL
